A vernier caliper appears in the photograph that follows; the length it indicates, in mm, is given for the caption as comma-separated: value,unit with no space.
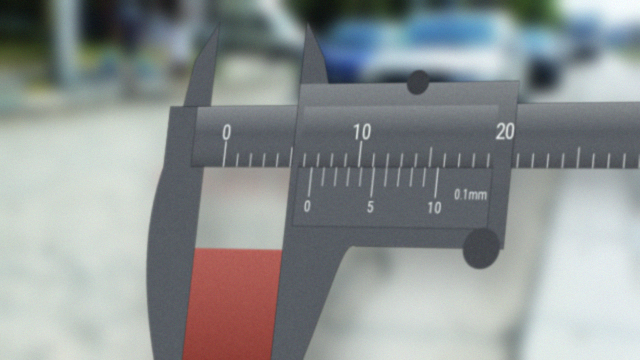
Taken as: 6.6,mm
